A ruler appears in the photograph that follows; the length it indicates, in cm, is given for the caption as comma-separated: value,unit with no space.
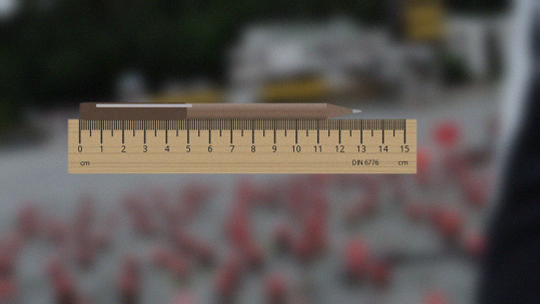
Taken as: 13,cm
